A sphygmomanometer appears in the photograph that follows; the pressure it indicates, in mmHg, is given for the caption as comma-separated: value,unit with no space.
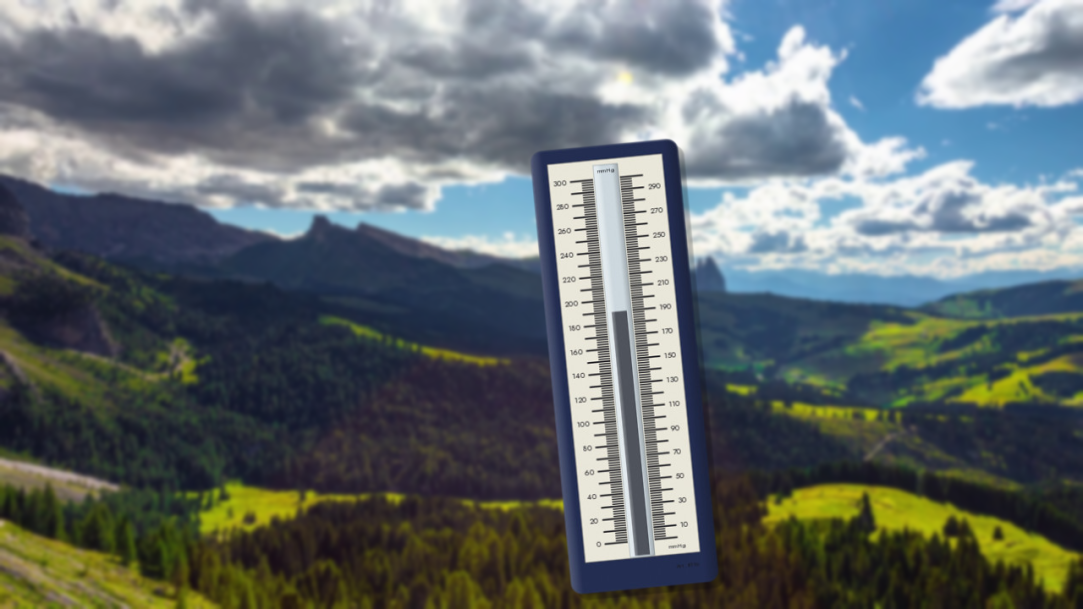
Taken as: 190,mmHg
